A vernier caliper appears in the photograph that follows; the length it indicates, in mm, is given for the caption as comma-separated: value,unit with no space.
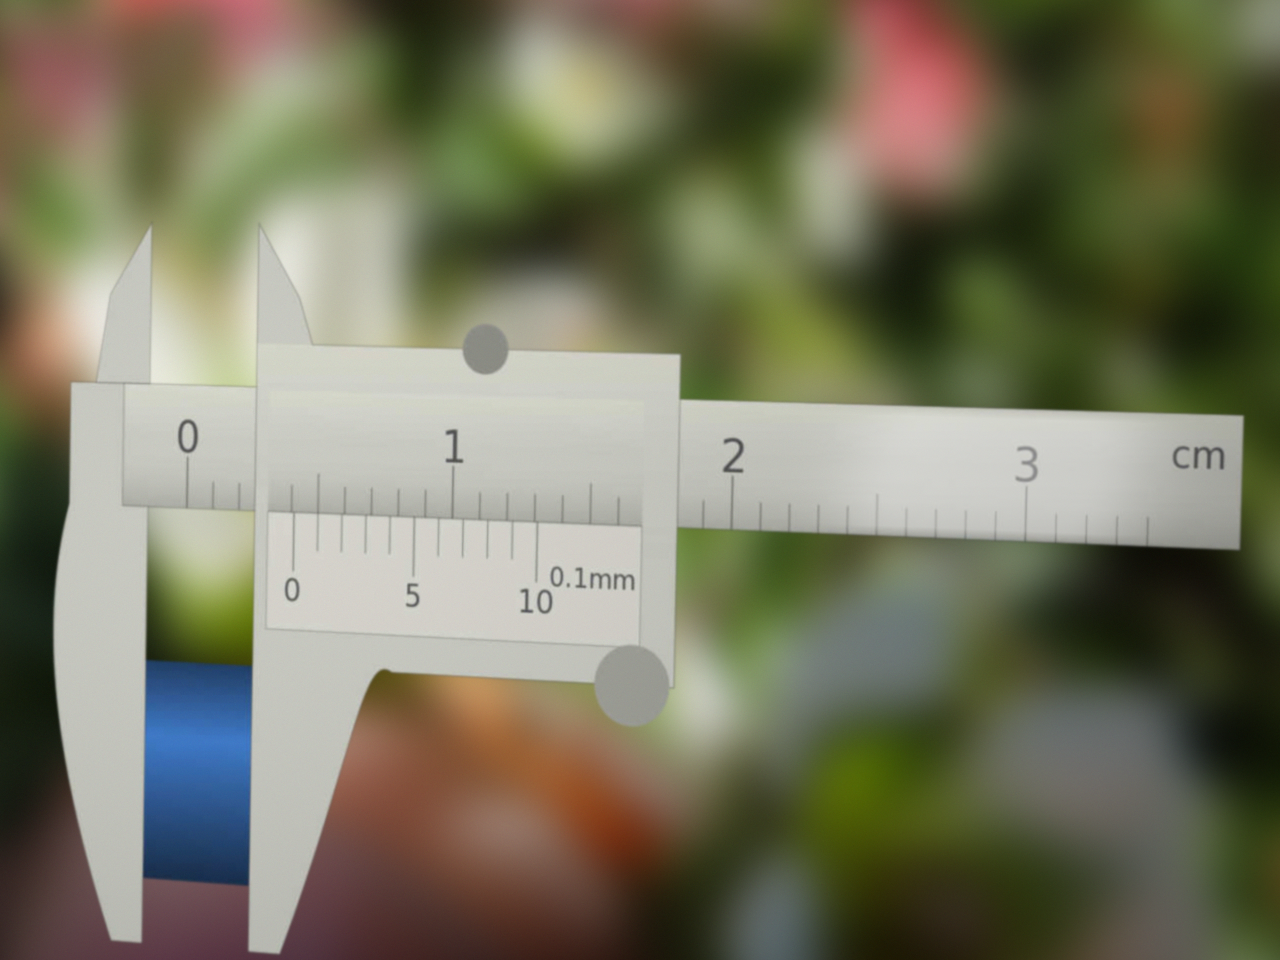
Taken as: 4.1,mm
